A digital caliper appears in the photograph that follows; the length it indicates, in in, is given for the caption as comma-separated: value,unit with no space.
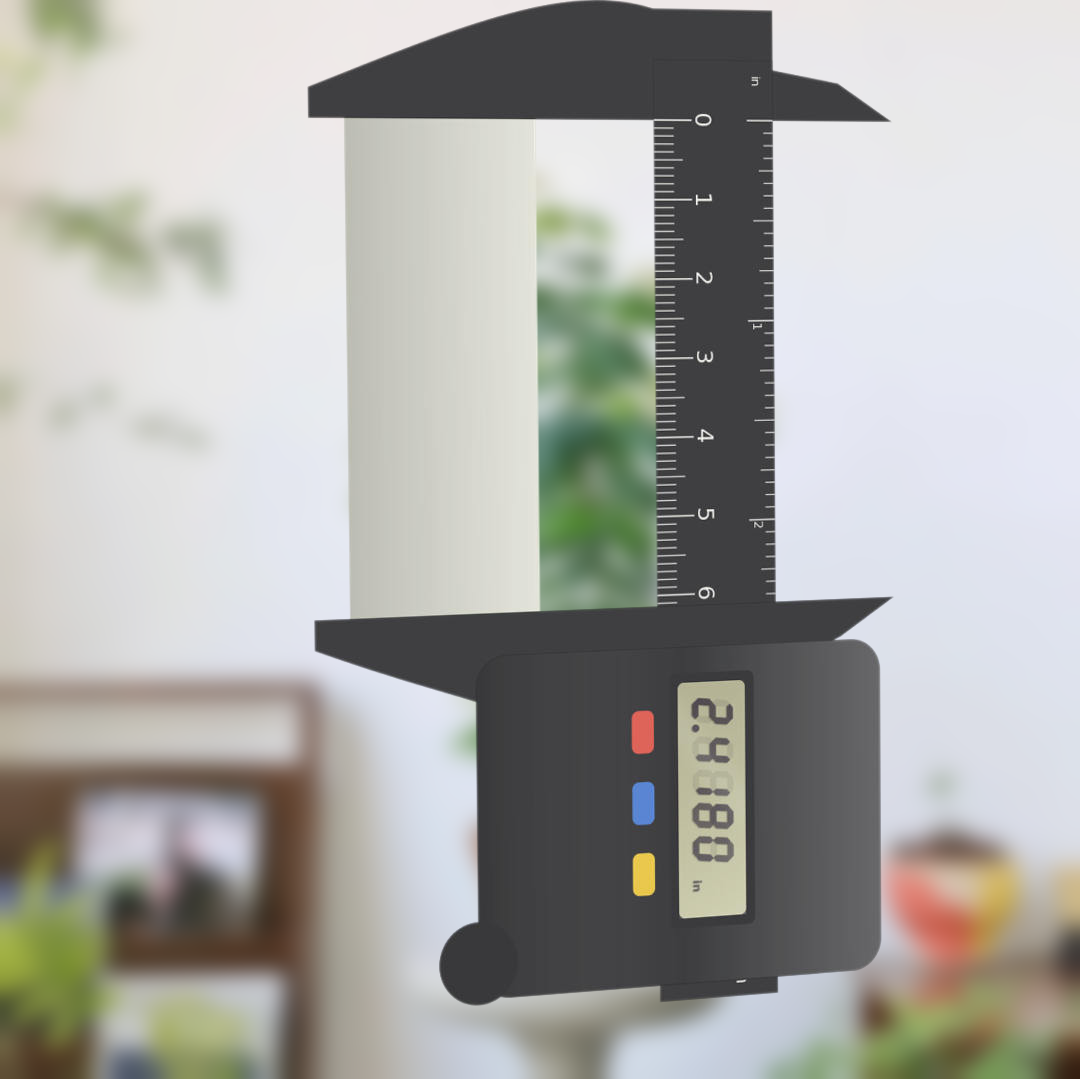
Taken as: 2.4180,in
